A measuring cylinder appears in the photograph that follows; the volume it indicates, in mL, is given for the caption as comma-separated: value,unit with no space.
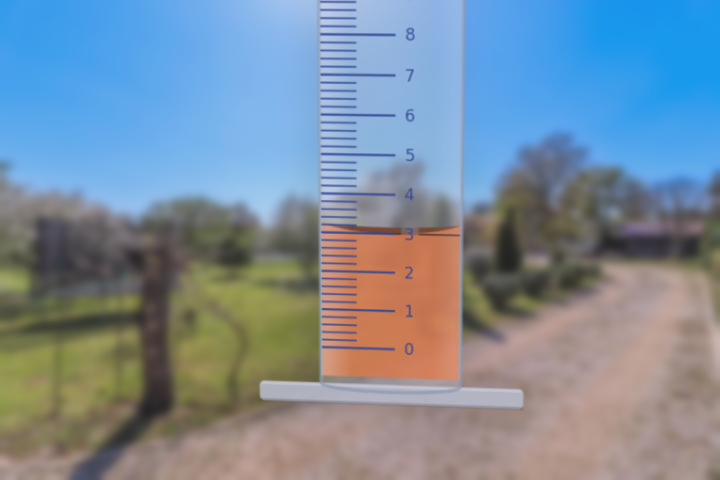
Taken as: 3,mL
